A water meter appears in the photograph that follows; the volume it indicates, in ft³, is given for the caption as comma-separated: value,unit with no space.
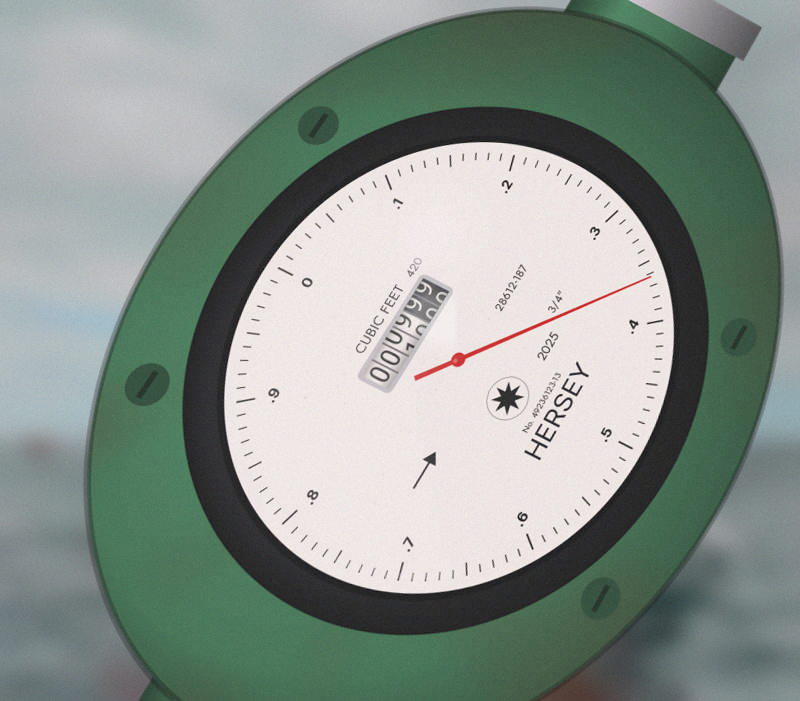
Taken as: 999.36,ft³
